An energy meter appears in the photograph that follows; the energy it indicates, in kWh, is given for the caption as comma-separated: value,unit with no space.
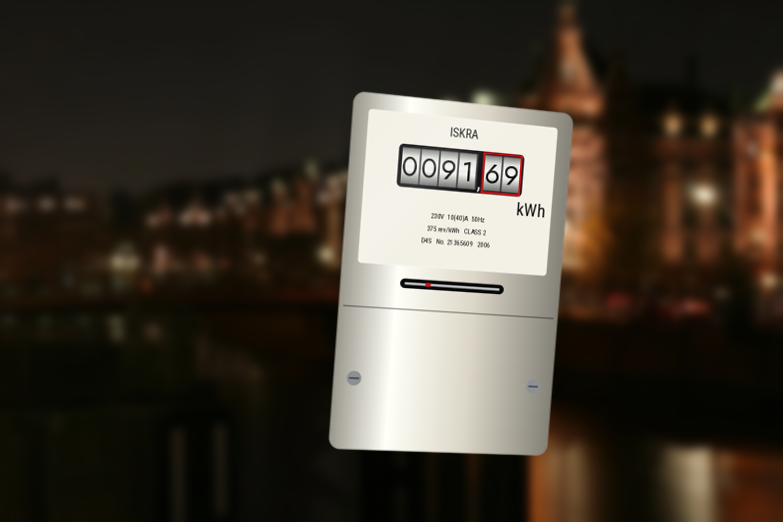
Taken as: 91.69,kWh
